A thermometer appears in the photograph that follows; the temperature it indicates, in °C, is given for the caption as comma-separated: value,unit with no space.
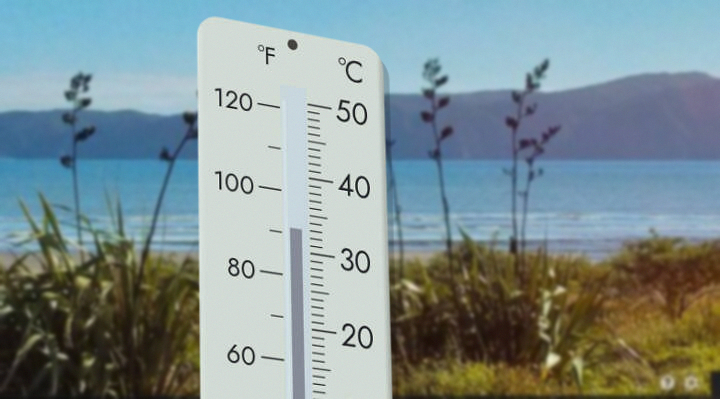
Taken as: 33,°C
